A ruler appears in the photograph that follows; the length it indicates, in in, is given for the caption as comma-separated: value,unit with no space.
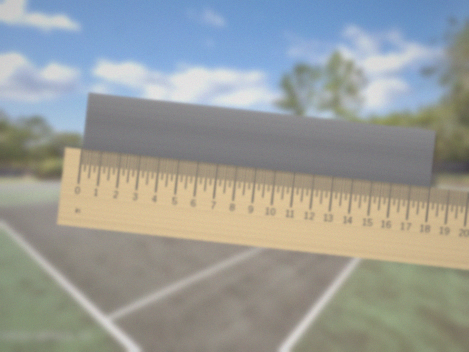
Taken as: 18,in
